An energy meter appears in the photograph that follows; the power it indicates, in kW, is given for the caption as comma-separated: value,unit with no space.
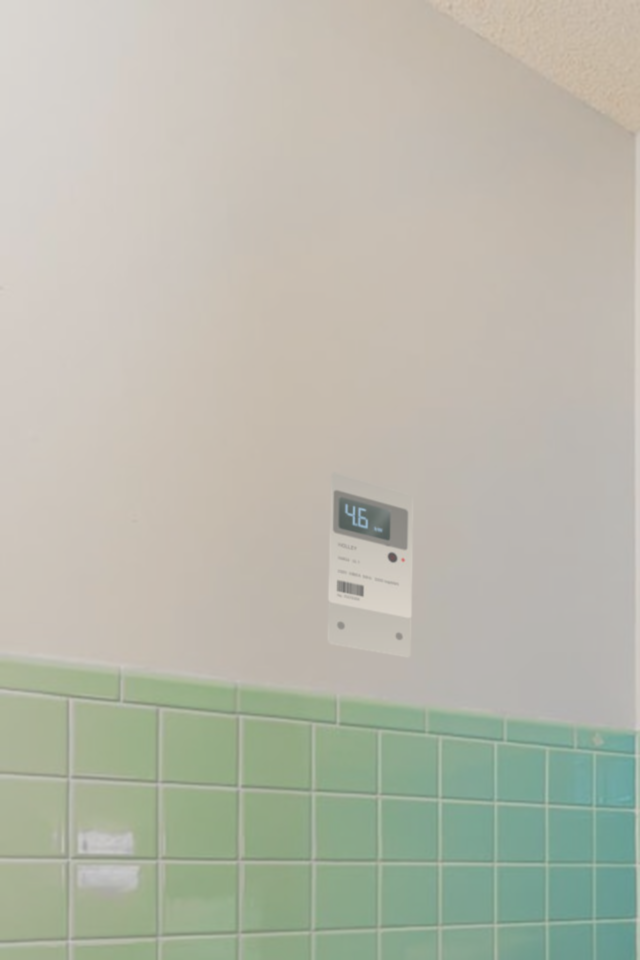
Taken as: 4.6,kW
